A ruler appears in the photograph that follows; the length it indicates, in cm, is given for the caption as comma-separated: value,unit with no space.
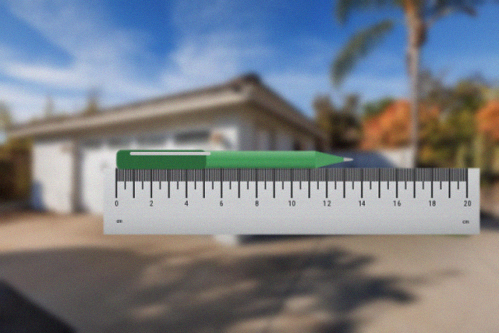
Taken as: 13.5,cm
